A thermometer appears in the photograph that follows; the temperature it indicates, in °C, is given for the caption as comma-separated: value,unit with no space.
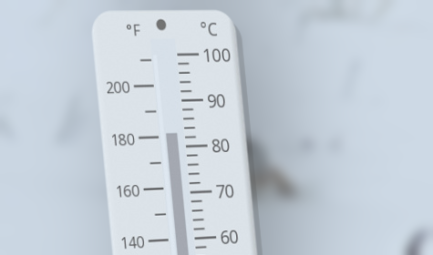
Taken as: 83,°C
